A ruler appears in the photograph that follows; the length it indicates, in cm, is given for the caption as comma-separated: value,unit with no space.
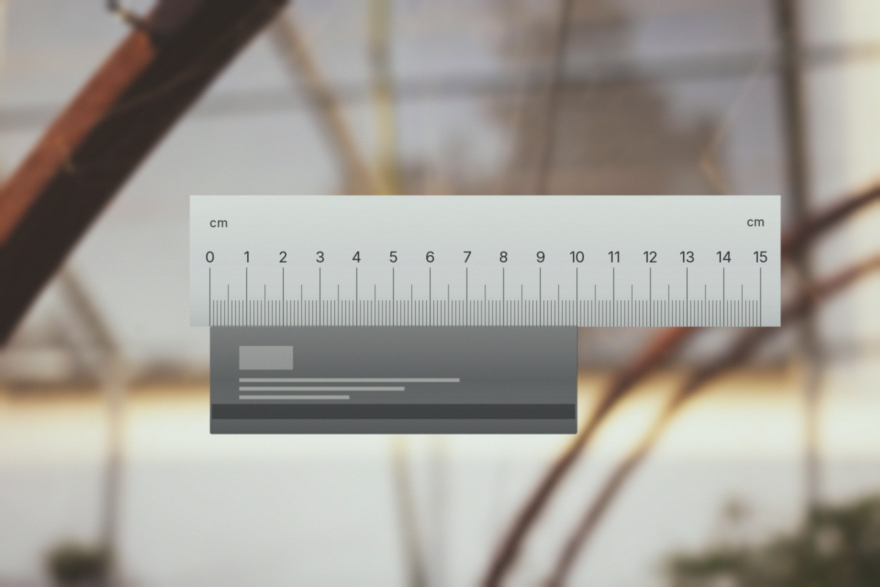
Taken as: 10,cm
